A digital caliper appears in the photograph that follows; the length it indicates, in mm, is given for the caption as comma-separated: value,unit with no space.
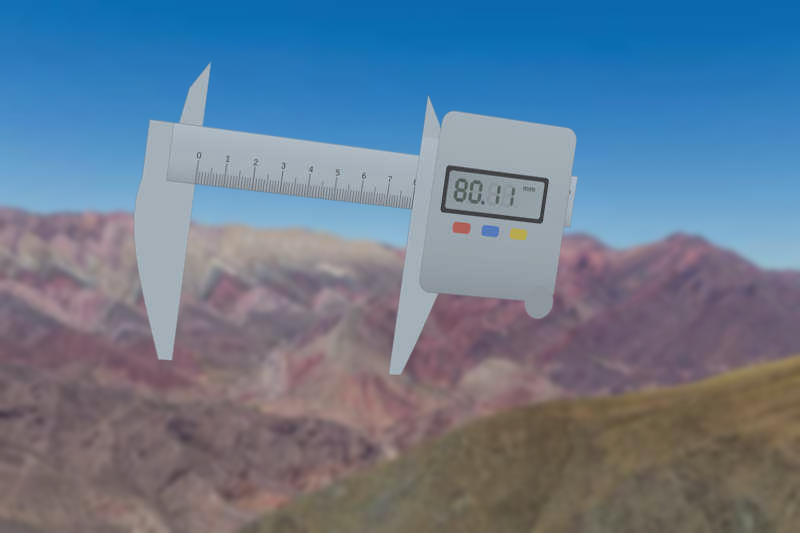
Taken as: 80.11,mm
